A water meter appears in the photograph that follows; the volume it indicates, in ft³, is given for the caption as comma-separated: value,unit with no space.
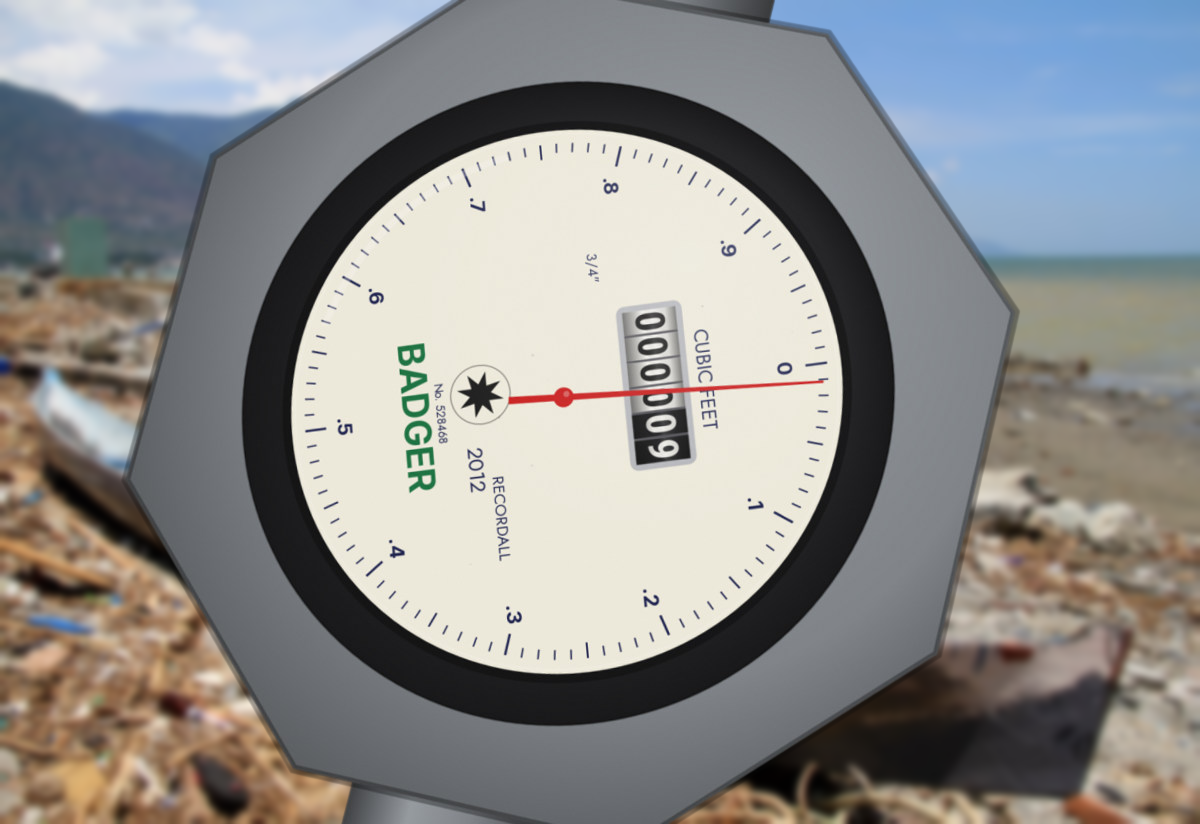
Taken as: 9.01,ft³
